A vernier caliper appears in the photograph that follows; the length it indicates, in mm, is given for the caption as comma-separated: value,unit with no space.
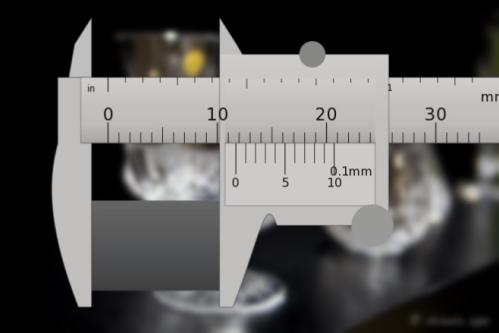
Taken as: 11.7,mm
